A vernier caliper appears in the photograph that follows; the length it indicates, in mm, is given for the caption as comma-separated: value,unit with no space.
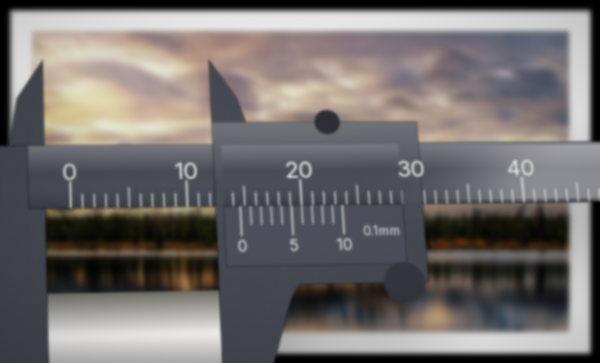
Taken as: 14.6,mm
